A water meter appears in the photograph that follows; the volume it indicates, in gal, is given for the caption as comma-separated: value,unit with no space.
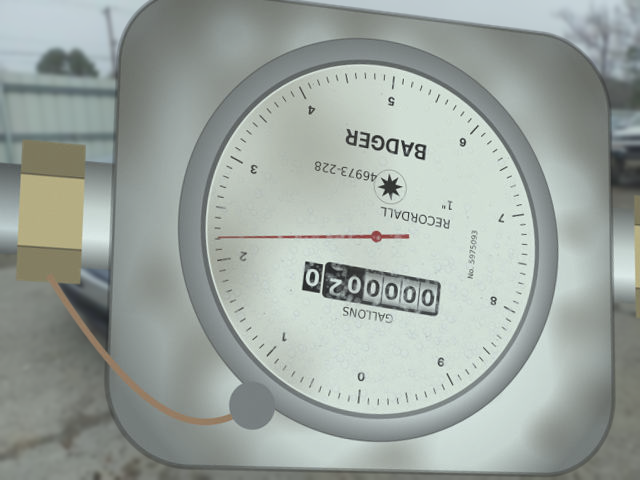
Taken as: 22.2,gal
